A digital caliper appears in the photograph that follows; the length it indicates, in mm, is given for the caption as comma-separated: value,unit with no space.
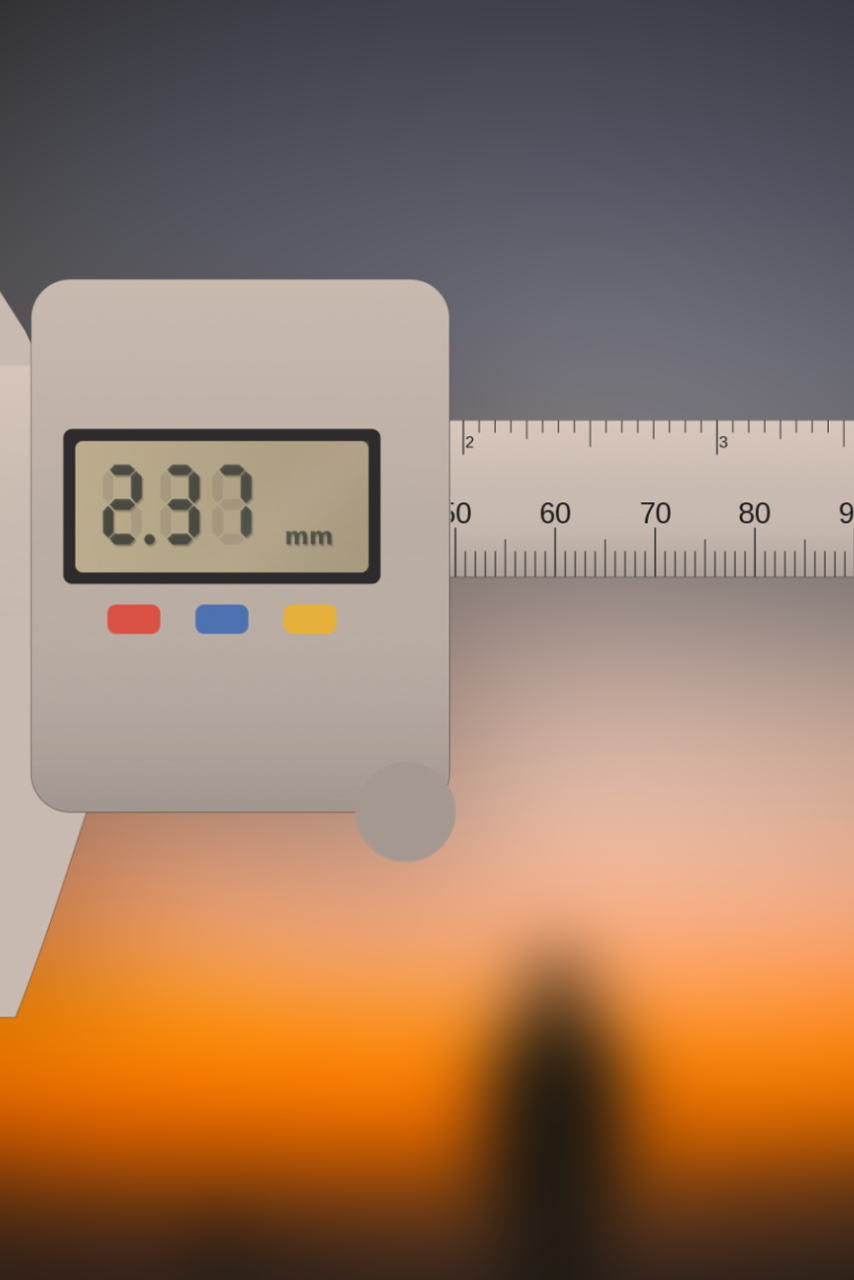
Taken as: 2.37,mm
